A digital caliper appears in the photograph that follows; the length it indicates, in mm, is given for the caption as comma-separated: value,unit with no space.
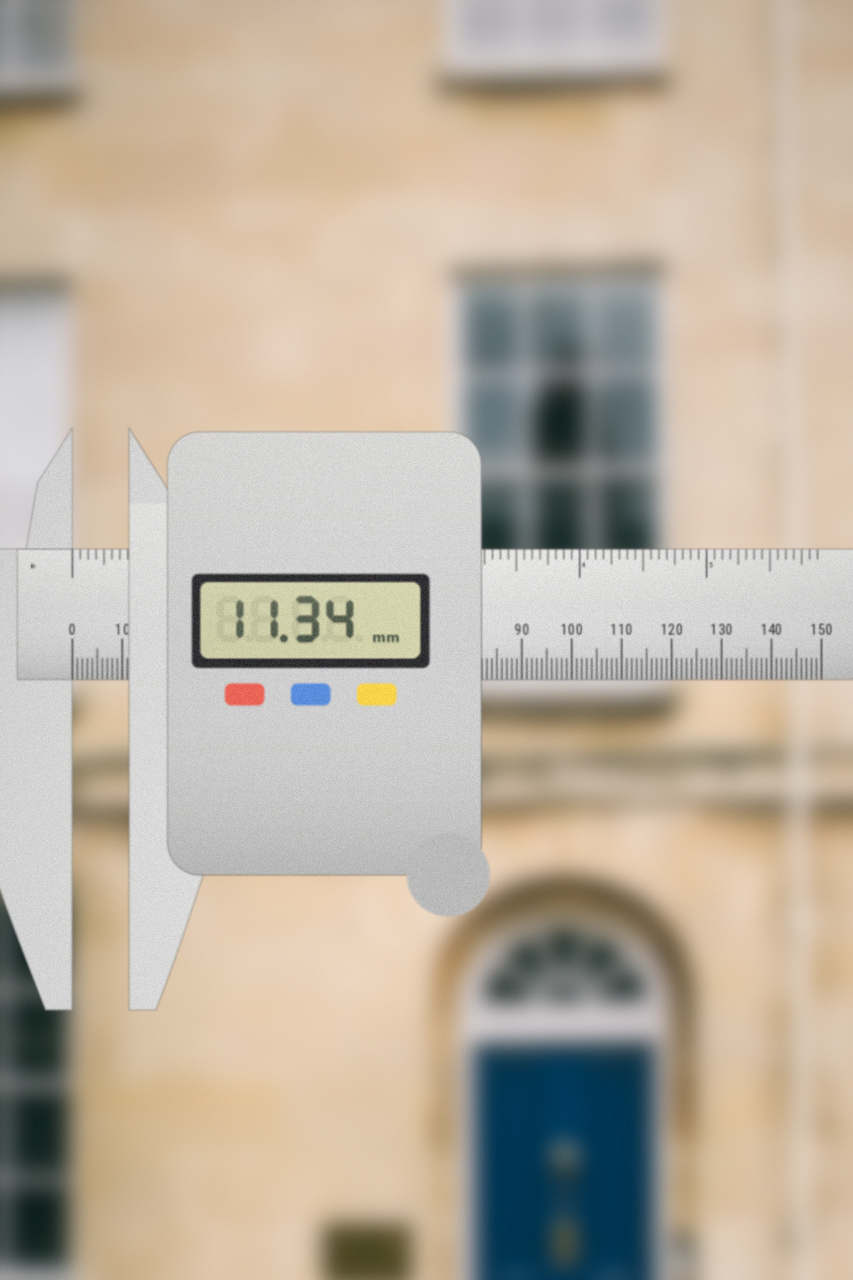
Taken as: 11.34,mm
